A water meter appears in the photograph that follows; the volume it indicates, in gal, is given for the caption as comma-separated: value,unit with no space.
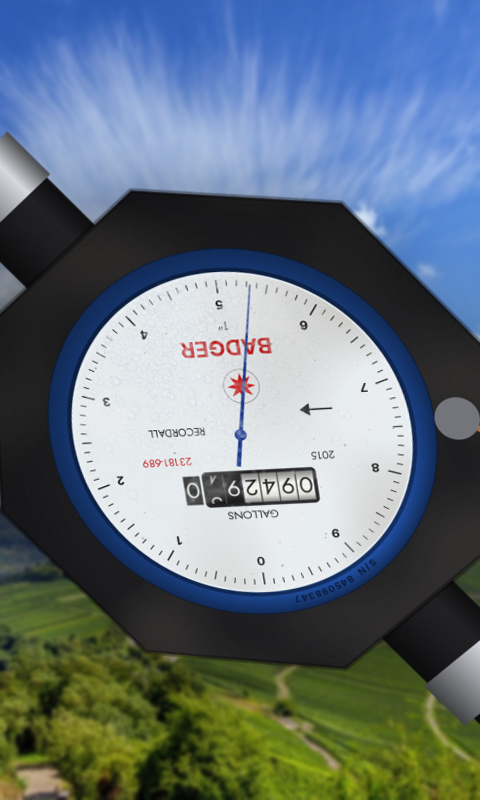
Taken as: 942935.3,gal
